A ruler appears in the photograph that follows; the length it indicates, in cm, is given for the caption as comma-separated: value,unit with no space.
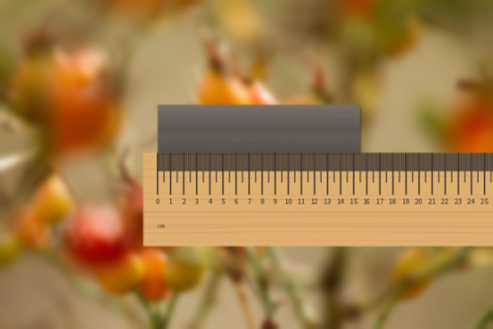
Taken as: 15.5,cm
